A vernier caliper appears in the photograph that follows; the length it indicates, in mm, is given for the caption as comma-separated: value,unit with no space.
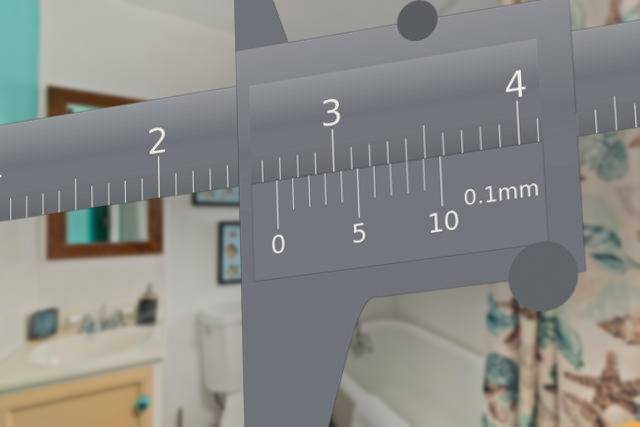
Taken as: 26.8,mm
